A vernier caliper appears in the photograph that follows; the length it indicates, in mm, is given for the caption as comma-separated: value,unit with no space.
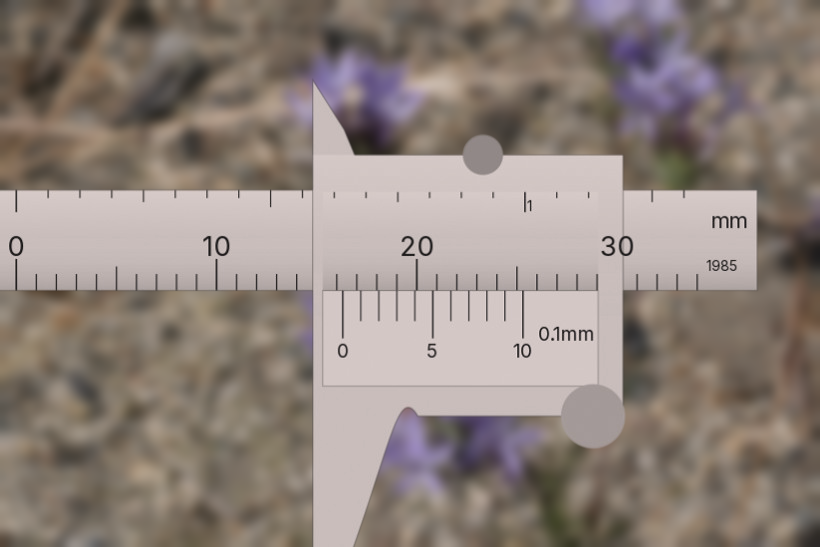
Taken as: 16.3,mm
